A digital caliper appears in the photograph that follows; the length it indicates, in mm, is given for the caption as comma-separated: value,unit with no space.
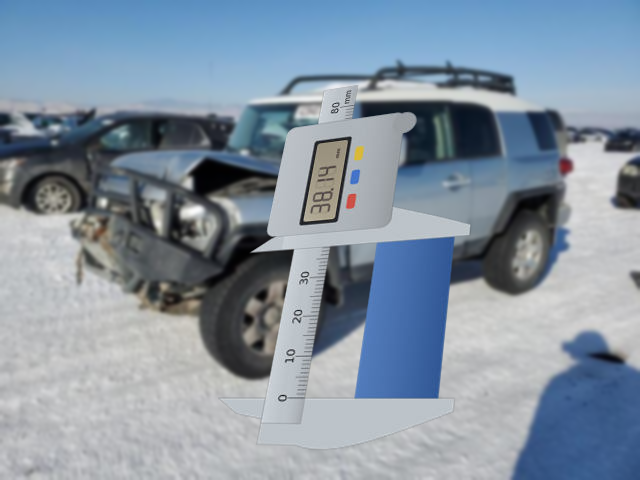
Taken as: 38.14,mm
